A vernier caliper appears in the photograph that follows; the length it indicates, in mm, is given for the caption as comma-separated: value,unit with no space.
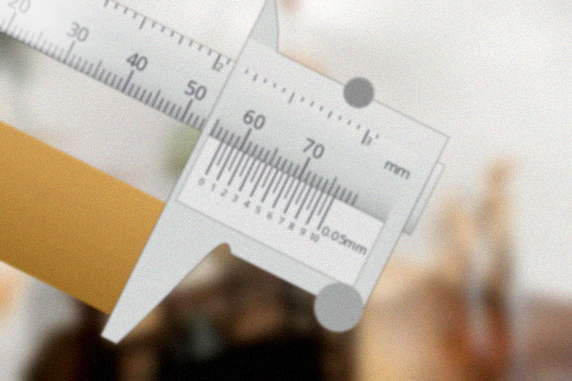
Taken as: 57.0,mm
